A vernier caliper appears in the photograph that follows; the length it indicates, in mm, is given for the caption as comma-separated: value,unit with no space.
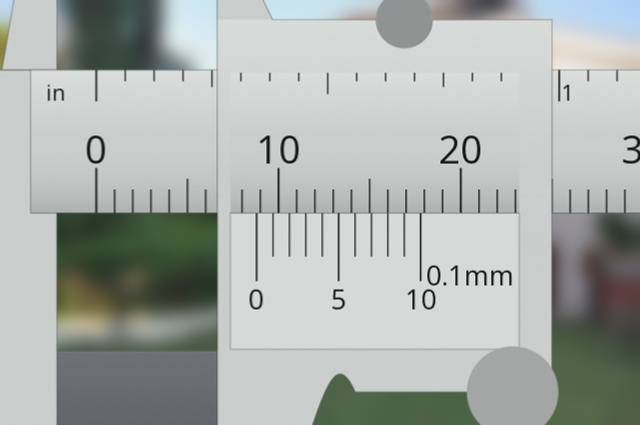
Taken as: 8.8,mm
